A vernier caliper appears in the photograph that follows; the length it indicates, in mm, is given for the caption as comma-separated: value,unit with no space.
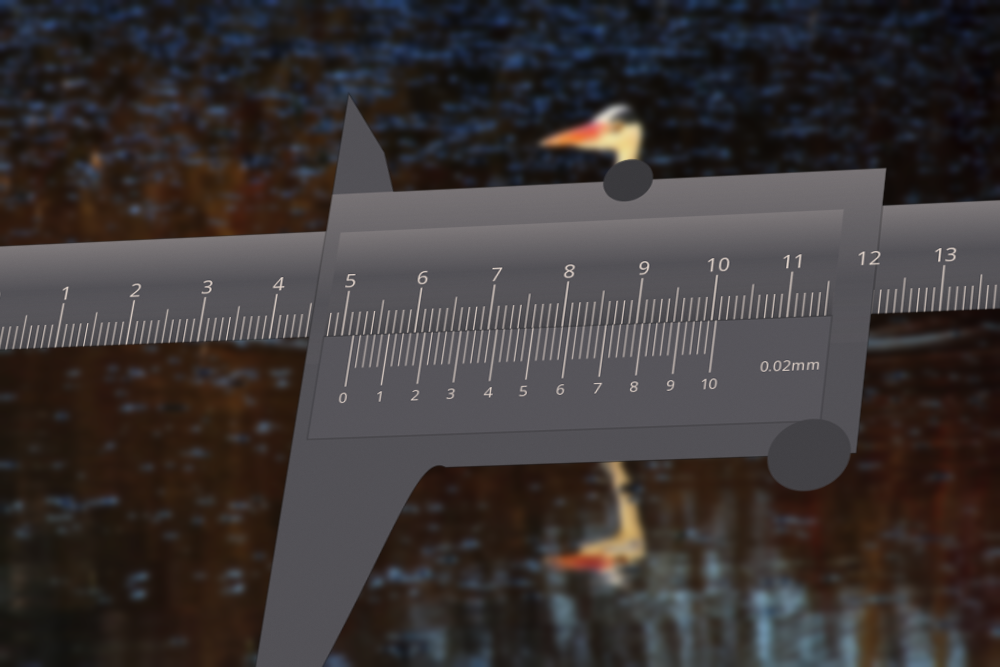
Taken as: 51.6,mm
